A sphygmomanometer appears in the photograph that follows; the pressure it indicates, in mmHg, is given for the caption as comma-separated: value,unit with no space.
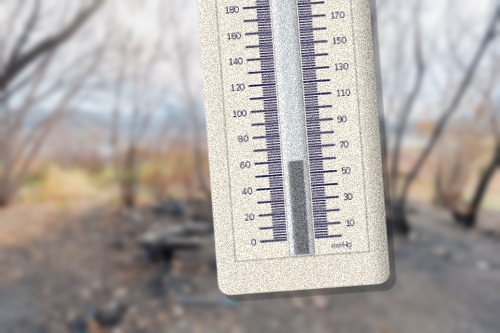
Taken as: 60,mmHg
